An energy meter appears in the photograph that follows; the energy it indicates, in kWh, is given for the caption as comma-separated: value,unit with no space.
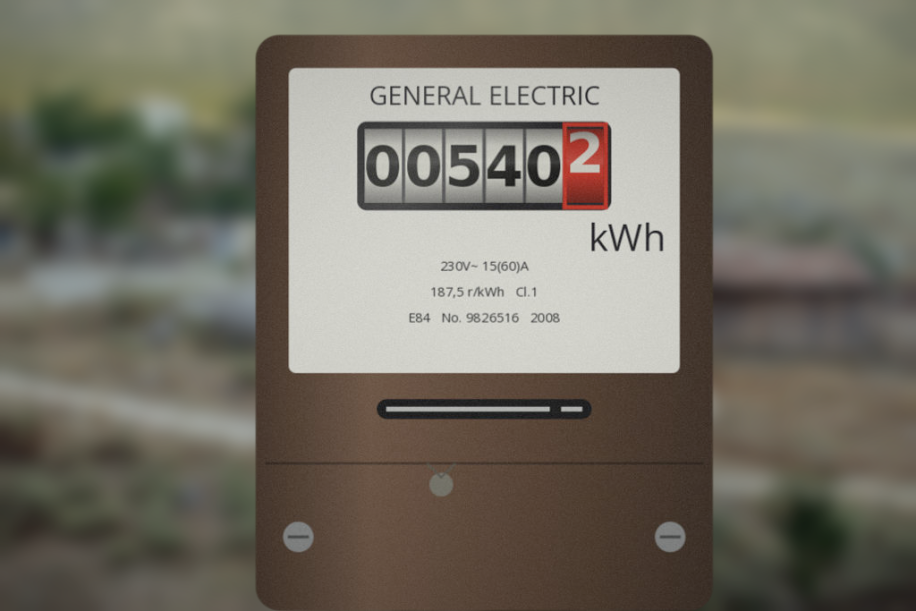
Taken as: 540.2,kWh
